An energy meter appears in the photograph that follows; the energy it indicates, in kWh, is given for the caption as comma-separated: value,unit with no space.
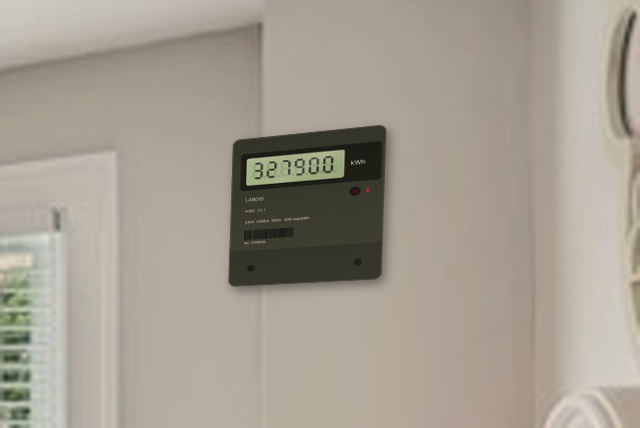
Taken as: 327900,kWh
